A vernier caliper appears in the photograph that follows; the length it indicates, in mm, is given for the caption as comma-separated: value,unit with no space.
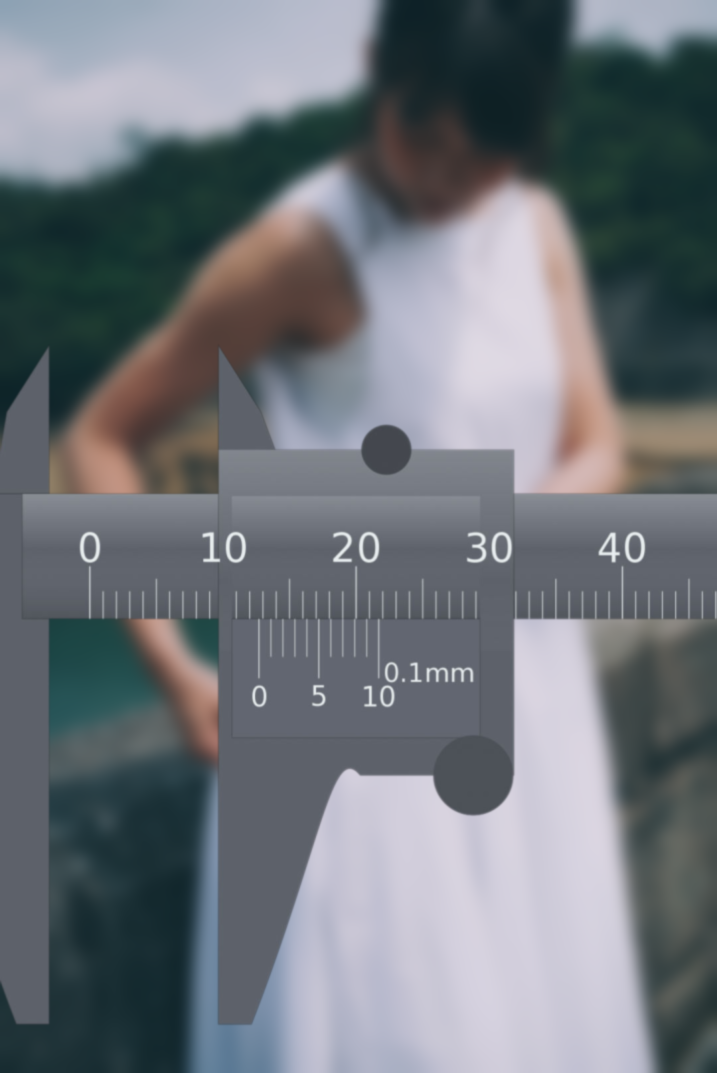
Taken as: 12.7,mm
